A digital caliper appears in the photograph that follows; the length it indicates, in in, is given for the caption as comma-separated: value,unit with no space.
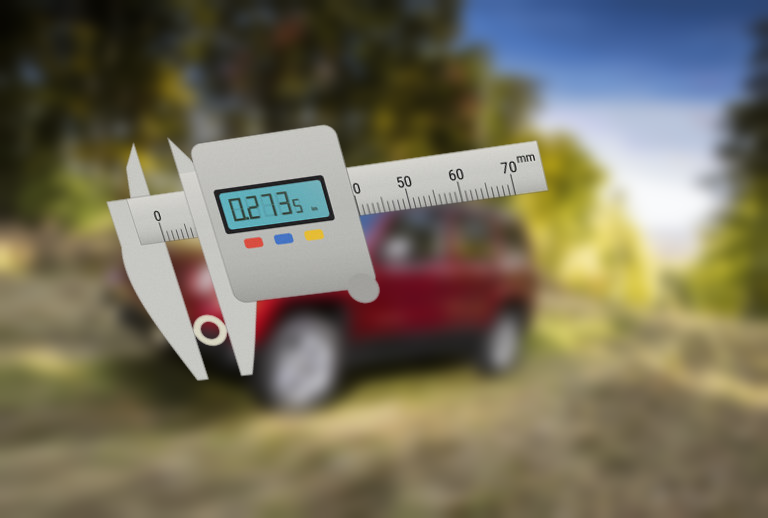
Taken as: 0.2735,in
